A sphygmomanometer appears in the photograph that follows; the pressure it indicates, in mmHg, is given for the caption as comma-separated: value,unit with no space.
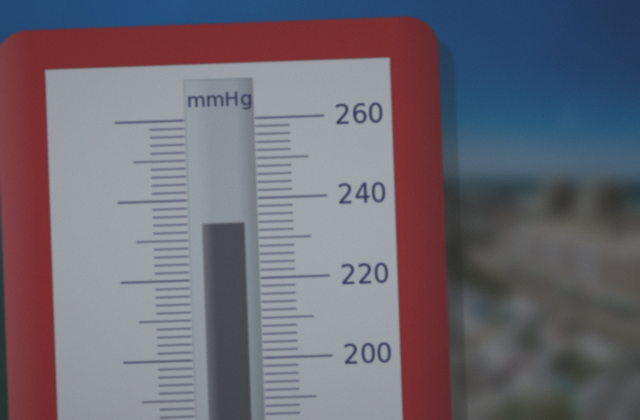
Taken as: 234,mmHg
